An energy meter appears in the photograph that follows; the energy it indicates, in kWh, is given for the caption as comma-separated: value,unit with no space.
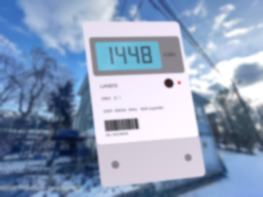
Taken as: 1448,kWh
